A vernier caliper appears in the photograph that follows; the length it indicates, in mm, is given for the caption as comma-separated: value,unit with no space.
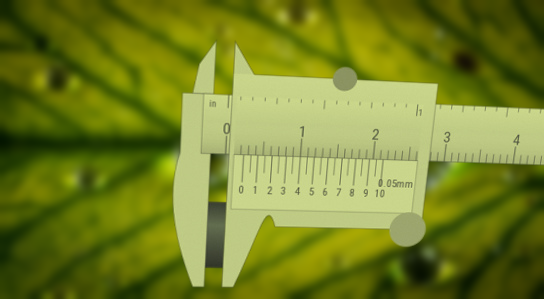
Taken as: 2.4,mm
